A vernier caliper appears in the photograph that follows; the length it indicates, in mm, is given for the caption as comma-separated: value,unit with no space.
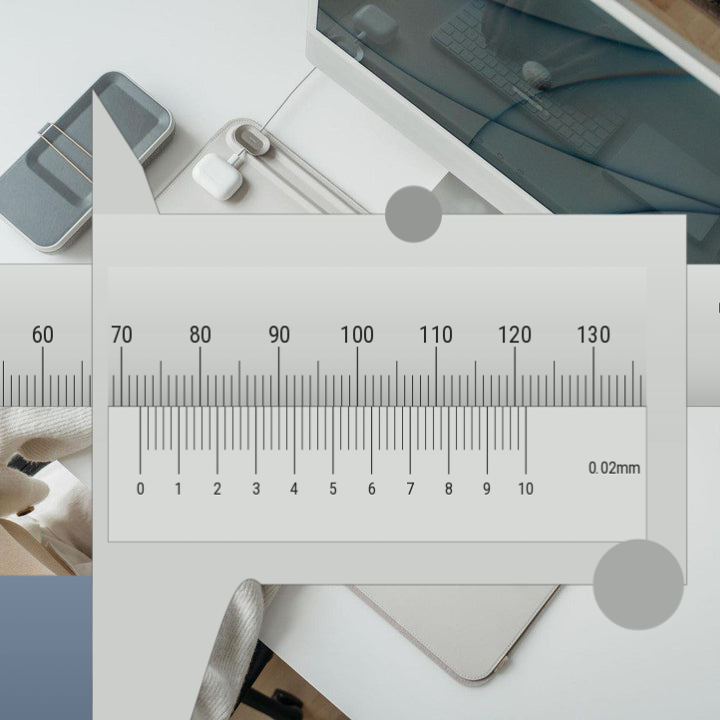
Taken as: 72.4,mm
